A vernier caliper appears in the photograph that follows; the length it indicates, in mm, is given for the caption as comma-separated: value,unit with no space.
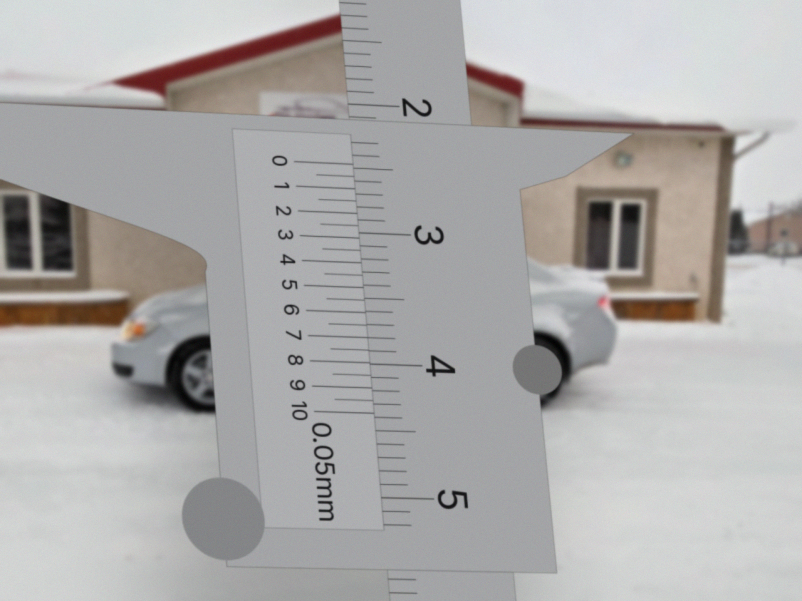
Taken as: 24.7,mm
